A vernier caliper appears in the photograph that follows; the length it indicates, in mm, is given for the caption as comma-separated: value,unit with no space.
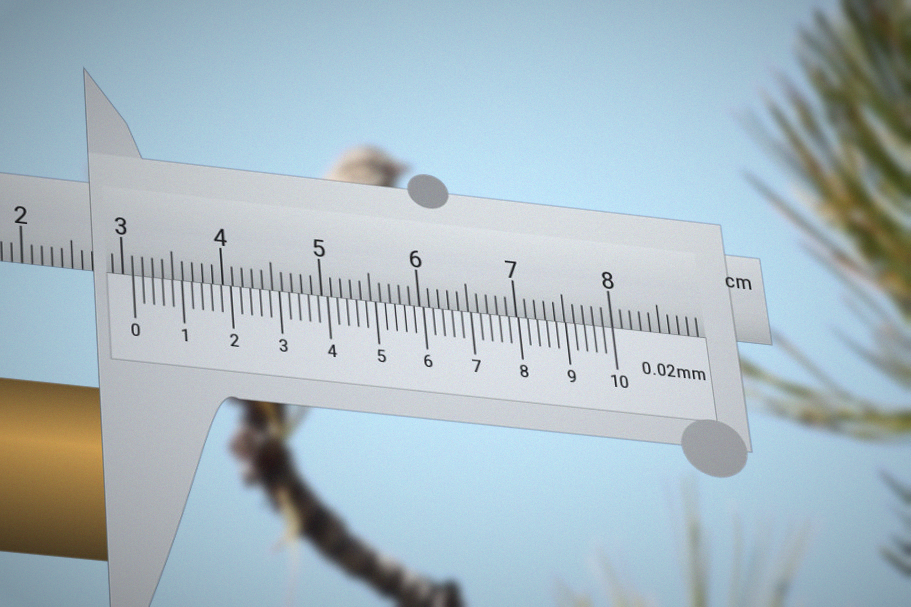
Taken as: 31.0,mm
